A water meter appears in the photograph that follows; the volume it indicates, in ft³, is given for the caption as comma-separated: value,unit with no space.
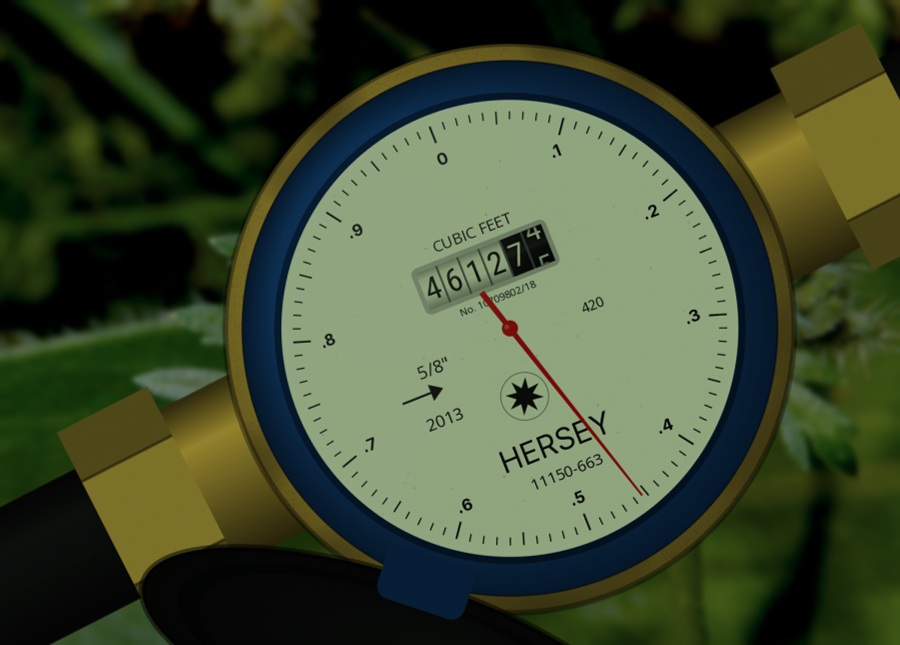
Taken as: 461274.45,ft³
